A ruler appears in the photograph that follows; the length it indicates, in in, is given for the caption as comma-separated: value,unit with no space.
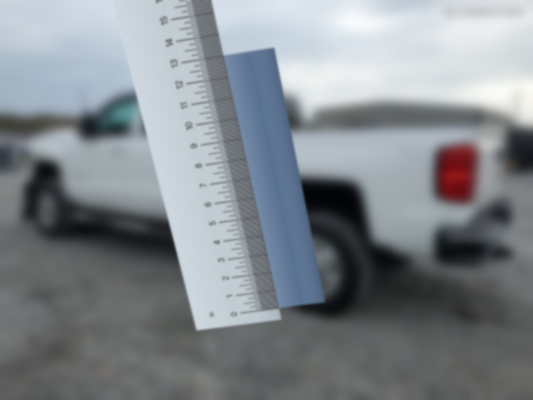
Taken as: 13,in
